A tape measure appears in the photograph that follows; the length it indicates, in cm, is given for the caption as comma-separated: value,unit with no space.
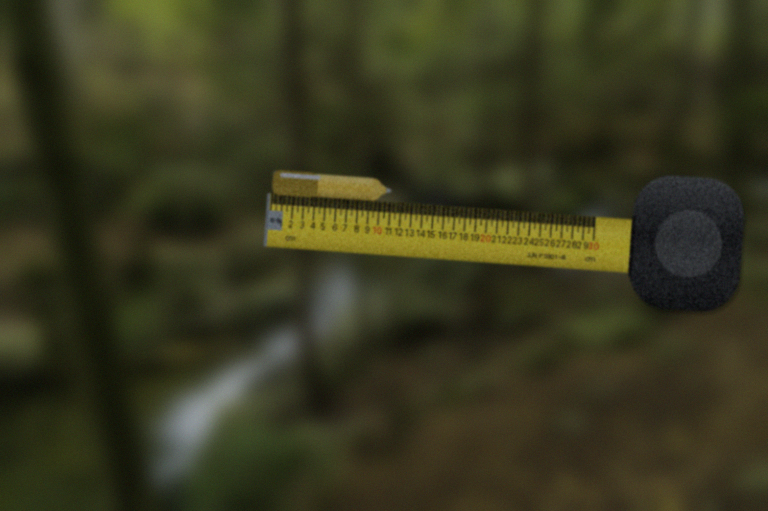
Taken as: 11,cm
